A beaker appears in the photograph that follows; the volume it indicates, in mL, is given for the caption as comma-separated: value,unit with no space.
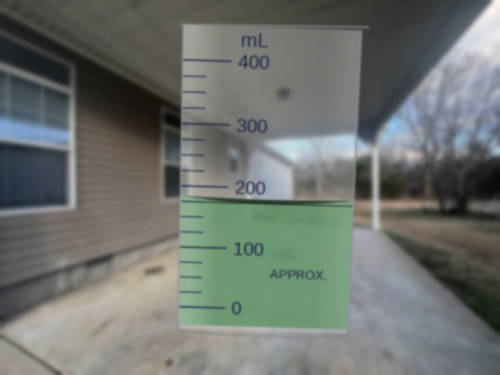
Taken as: 175,mL
